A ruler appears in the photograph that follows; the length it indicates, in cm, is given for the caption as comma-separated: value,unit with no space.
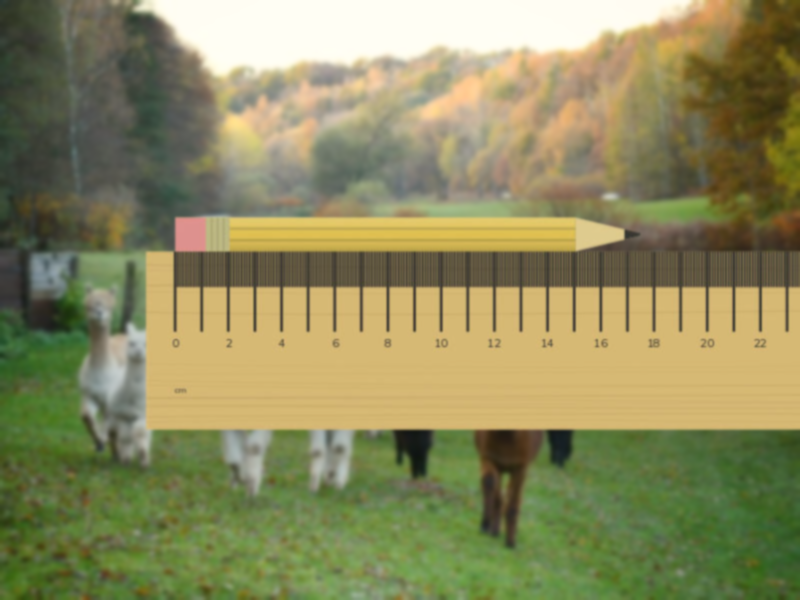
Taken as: 17.5,cm
